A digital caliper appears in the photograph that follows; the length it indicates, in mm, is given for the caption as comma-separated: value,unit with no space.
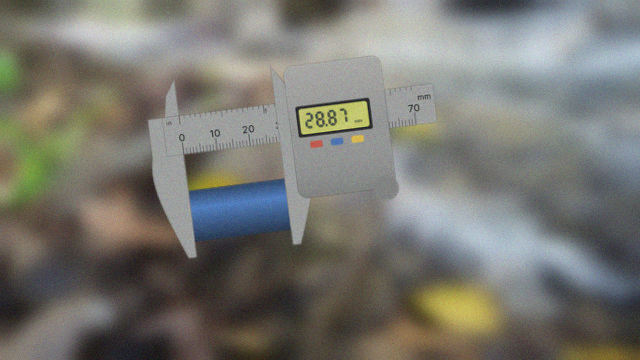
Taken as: 28.87,mm
